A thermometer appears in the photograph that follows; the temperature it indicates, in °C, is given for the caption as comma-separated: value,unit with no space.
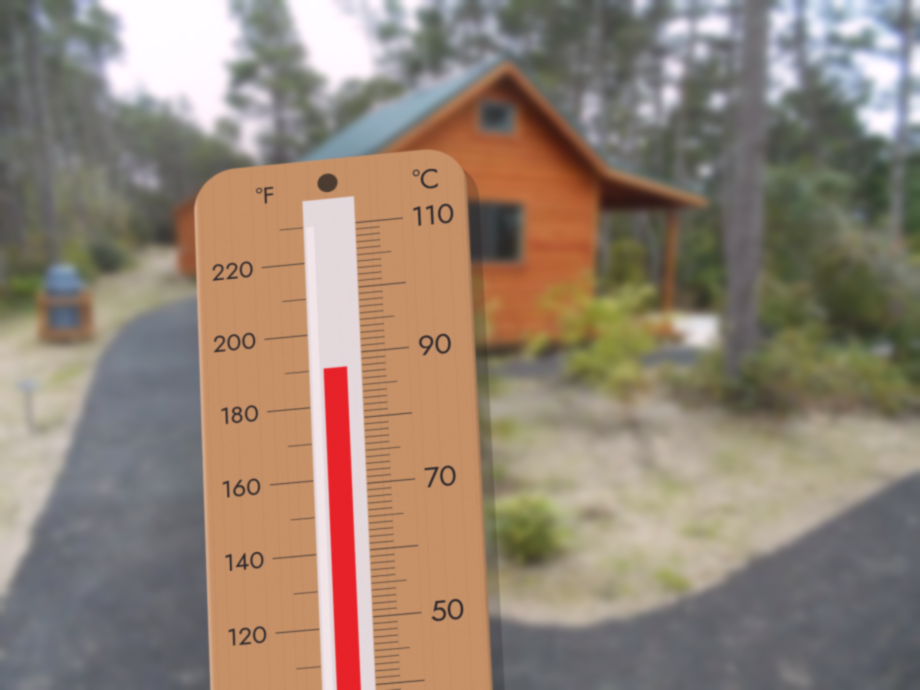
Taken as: 88,°C
